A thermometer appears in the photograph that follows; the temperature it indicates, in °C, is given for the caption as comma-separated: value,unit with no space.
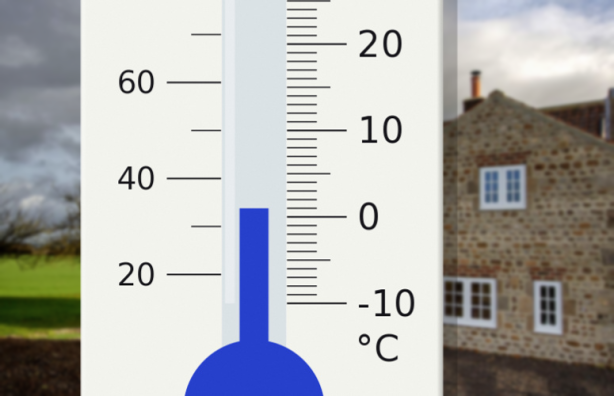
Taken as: 1,°C
